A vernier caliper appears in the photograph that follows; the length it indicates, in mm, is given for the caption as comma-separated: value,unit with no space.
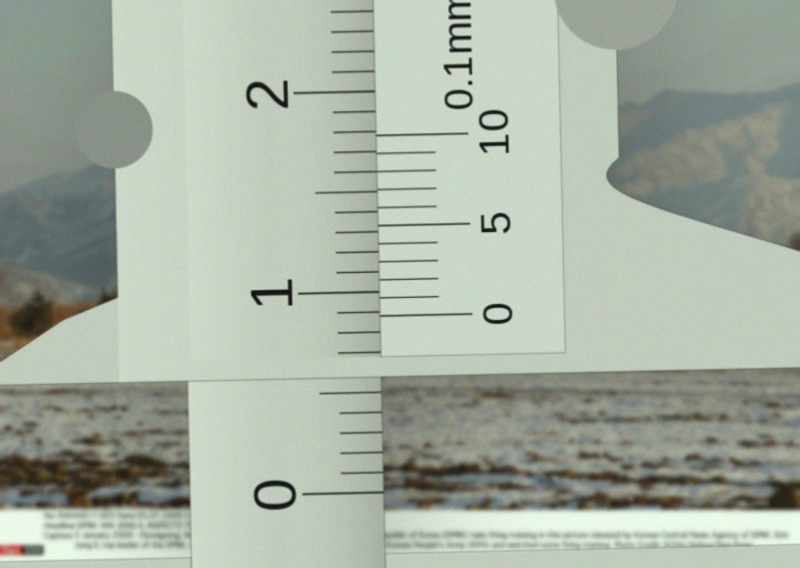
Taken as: 8.8,mm
